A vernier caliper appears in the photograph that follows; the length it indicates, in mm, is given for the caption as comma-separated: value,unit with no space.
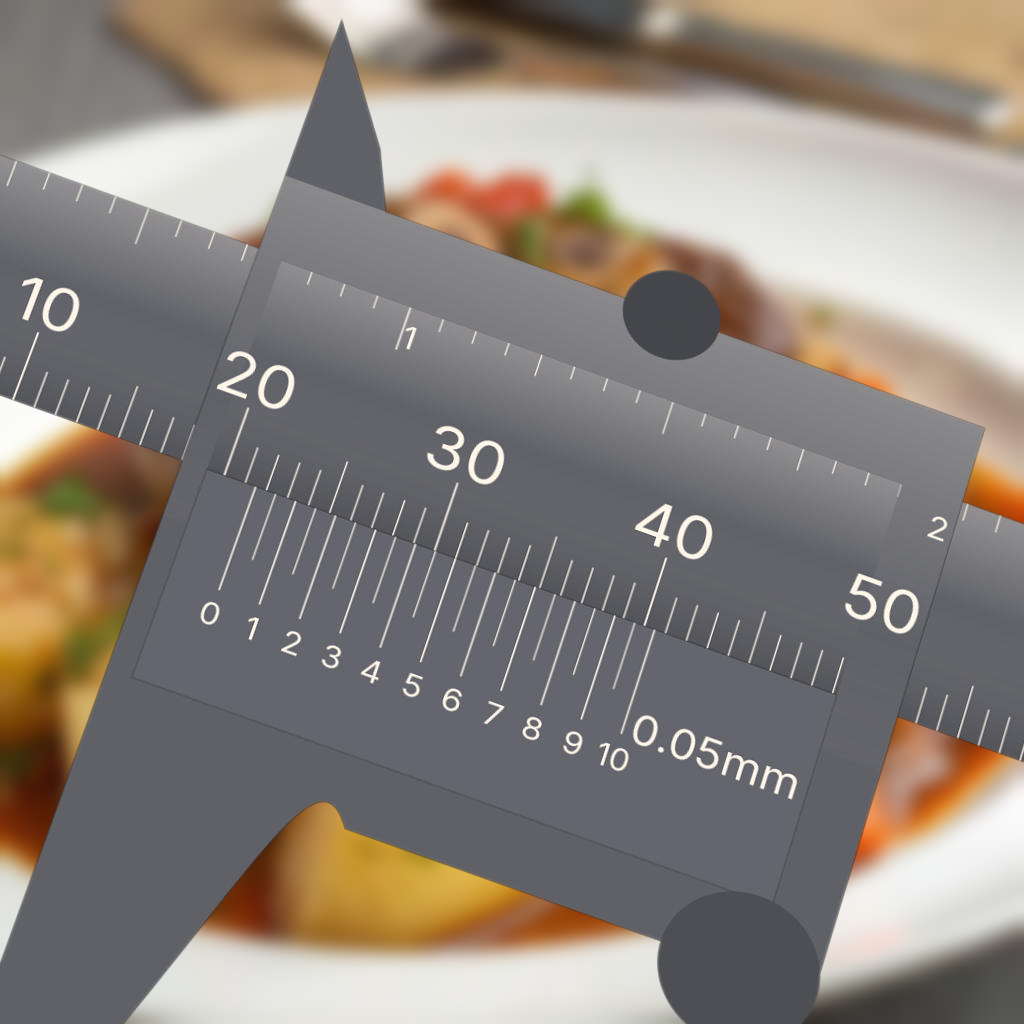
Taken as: 21.50,mm
